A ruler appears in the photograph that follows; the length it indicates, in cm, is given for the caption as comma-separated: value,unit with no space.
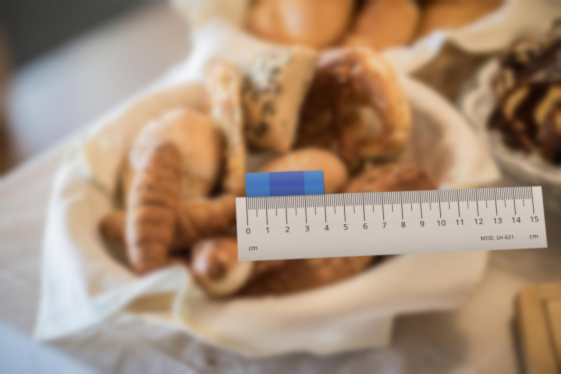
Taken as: 4,cm
